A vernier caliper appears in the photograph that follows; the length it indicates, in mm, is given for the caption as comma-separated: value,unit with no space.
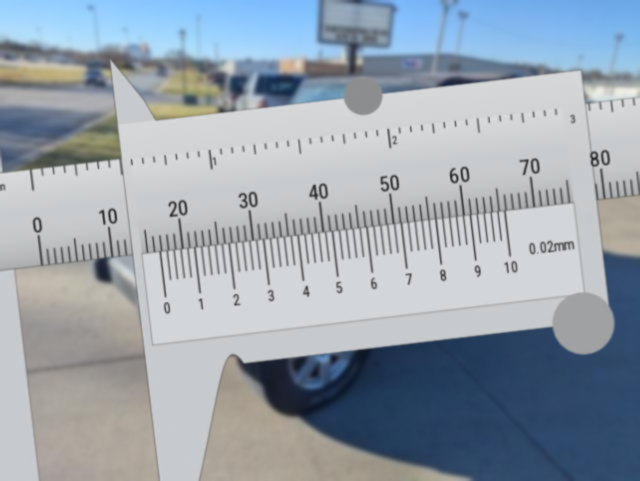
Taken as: 16.8,mm
